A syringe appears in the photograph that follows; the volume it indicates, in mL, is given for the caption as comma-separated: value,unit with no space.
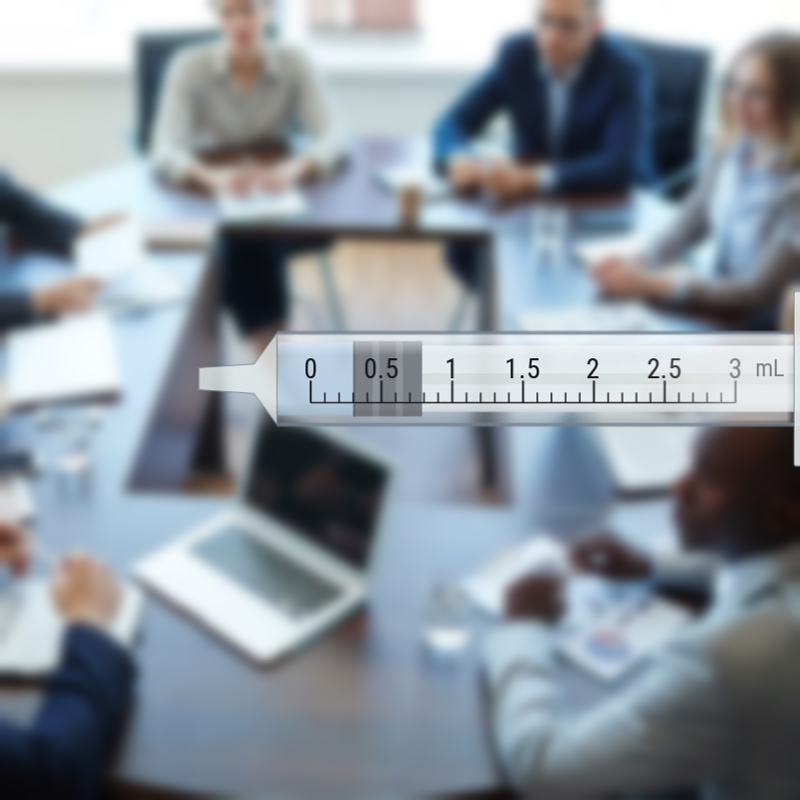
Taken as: 0.3,mL
